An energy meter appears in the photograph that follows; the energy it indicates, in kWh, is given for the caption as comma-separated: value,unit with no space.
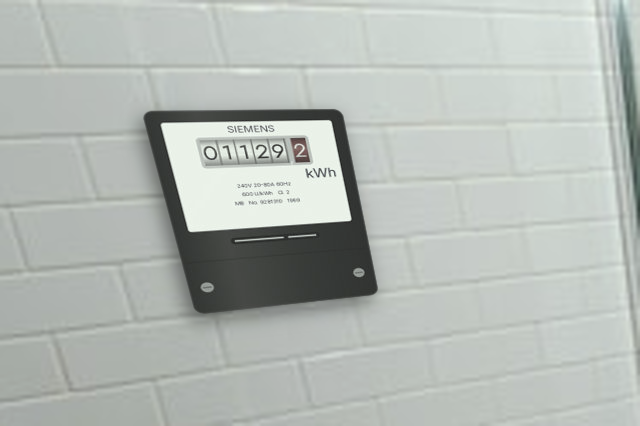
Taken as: 1129.2,kWh
